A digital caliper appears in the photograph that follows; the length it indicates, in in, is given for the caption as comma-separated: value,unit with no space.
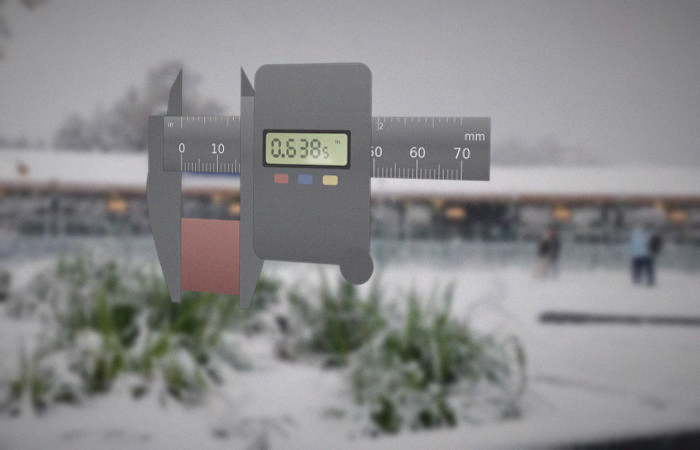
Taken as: 0.6385,in
